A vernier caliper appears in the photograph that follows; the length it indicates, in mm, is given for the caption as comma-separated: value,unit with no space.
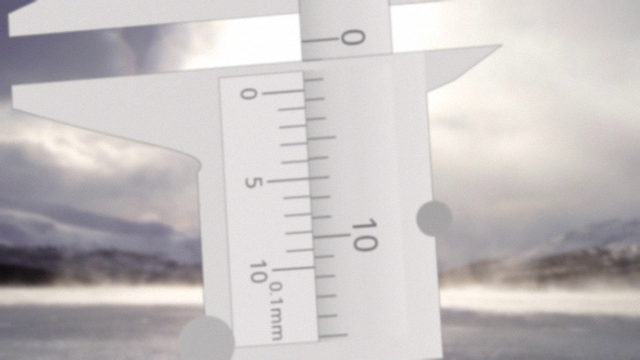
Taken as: 2.5,mm
